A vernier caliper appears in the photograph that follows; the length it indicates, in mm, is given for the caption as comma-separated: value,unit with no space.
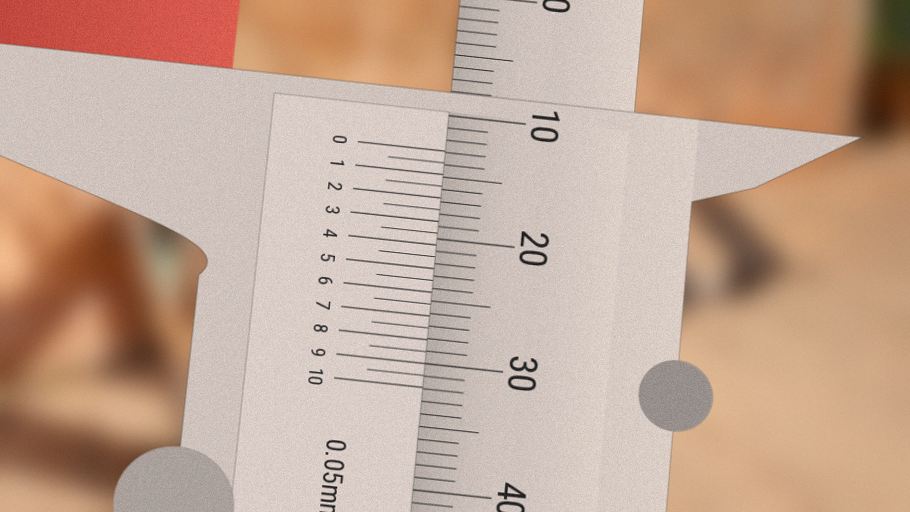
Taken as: 12.9,mm
